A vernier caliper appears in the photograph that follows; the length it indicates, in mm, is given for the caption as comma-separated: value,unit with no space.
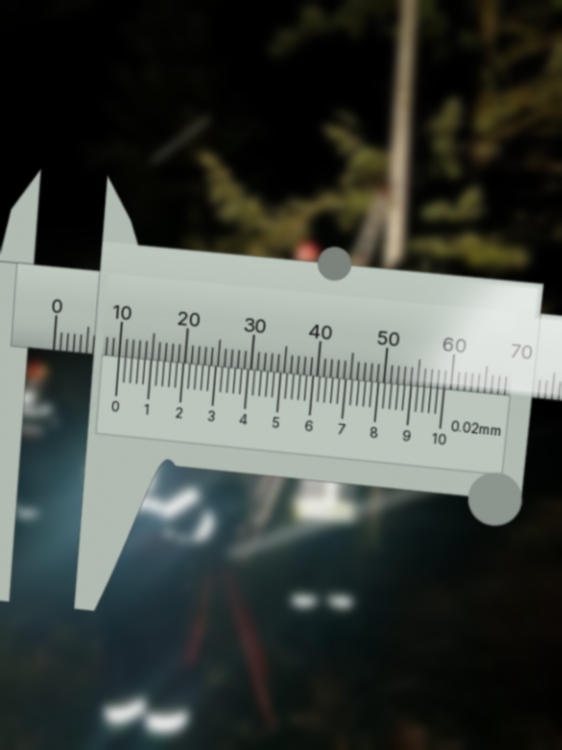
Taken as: 10.0,mm
